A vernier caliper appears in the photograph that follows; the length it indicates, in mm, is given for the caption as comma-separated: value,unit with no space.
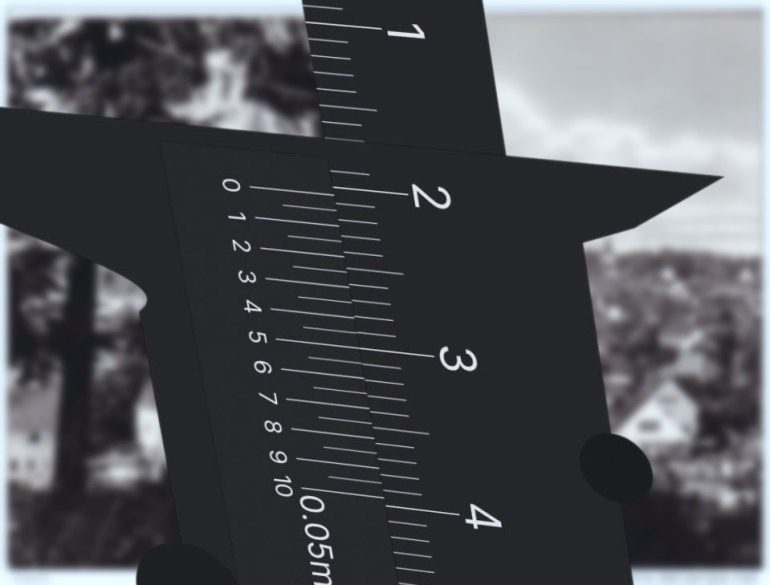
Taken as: 20.5,mm
